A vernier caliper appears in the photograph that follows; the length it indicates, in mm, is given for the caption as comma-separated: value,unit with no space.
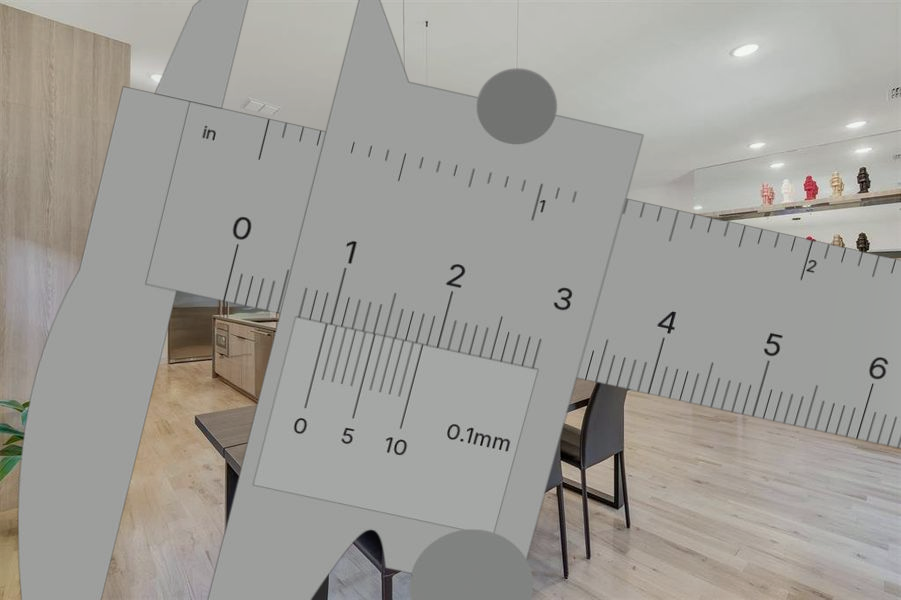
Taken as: 9.6,mm
